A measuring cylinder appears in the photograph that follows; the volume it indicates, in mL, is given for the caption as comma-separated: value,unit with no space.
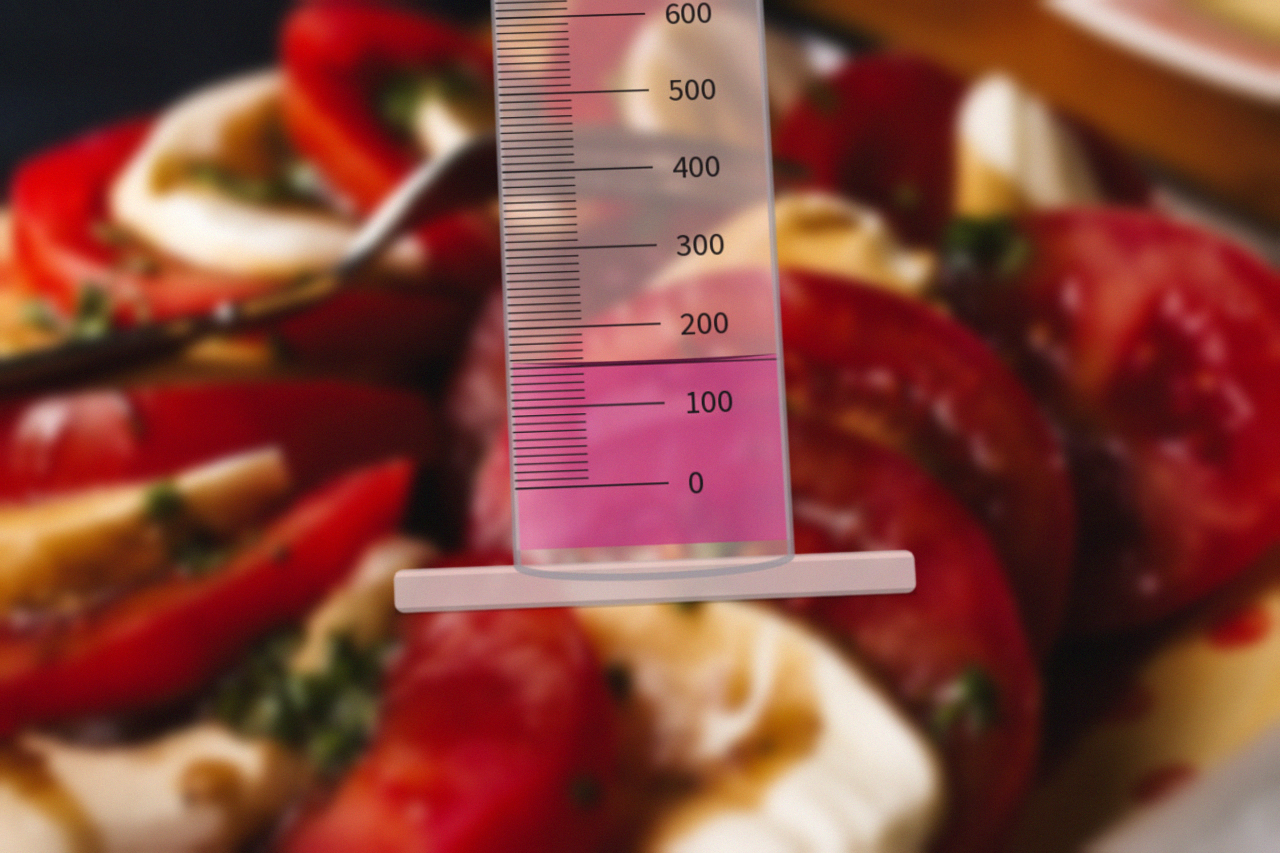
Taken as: 150,mL
